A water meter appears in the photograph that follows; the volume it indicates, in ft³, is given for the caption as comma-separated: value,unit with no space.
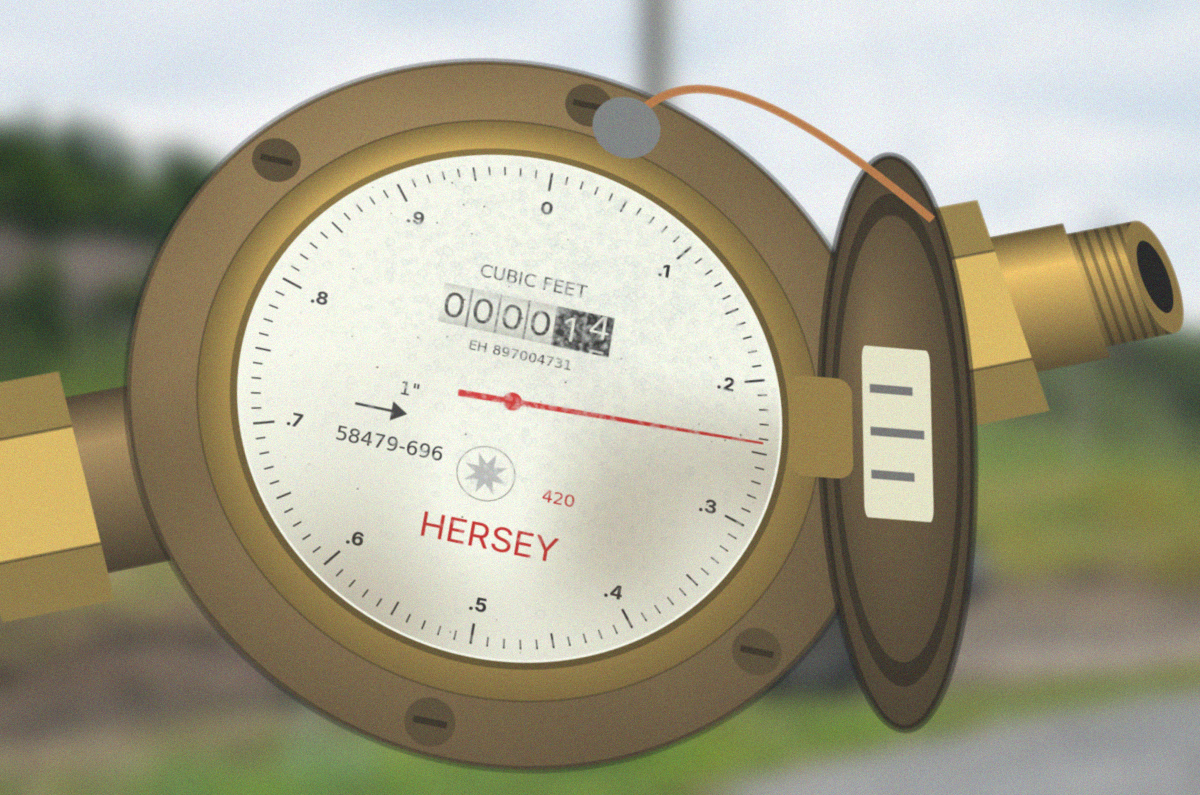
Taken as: 14.24,ft³
